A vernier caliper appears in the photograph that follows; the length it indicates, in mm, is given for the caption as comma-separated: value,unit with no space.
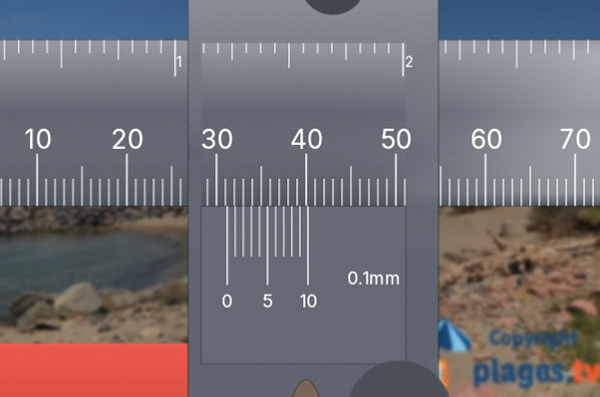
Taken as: 31.2,mm
